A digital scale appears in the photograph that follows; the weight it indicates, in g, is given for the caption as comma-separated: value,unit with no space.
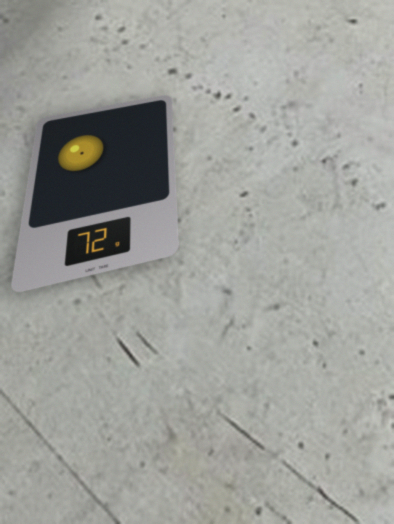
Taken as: 72,g
